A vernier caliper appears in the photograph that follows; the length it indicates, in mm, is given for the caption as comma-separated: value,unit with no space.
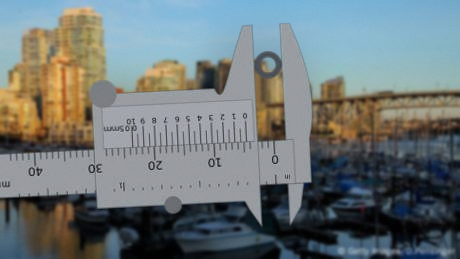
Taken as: 4.6,mm
